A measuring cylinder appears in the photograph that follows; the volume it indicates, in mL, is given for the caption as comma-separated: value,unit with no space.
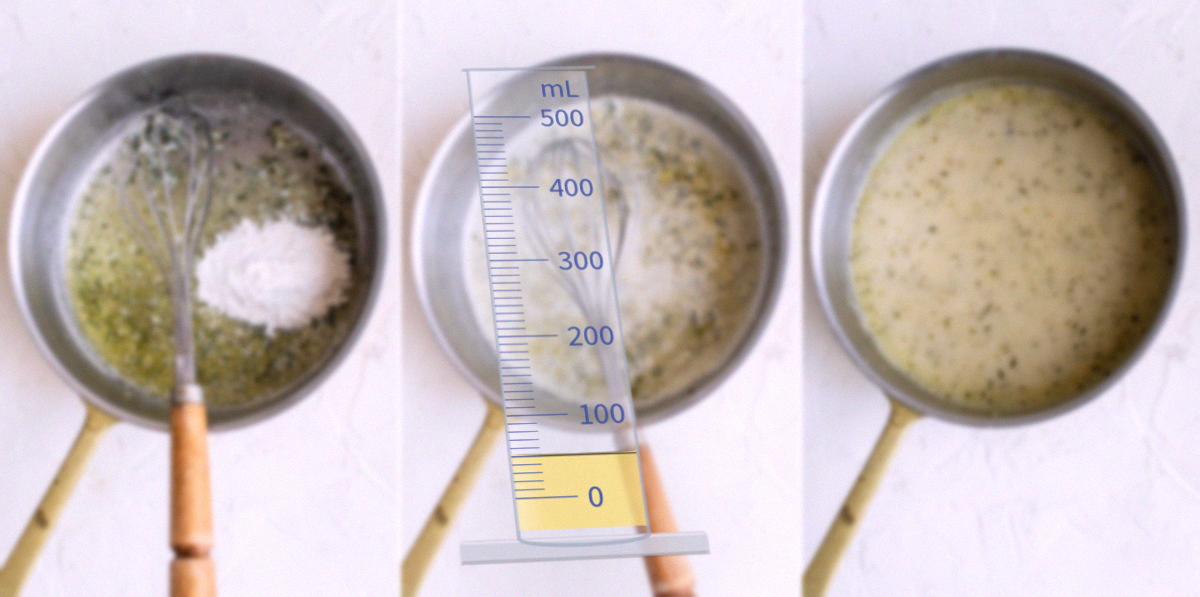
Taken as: 50,mL
